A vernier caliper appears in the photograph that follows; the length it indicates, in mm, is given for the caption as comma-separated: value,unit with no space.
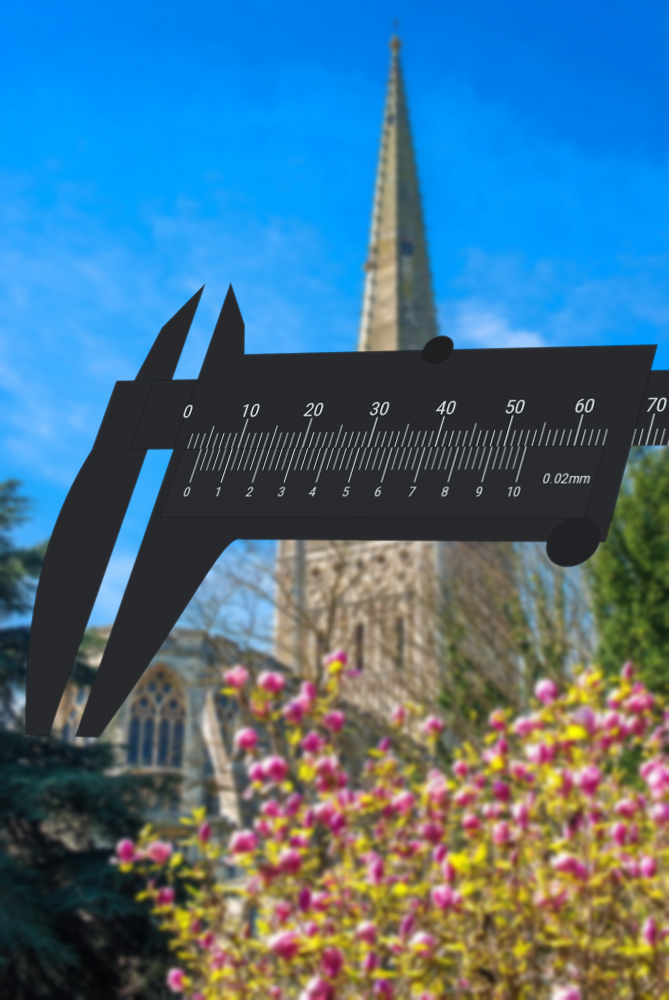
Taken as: 4.2,mm
